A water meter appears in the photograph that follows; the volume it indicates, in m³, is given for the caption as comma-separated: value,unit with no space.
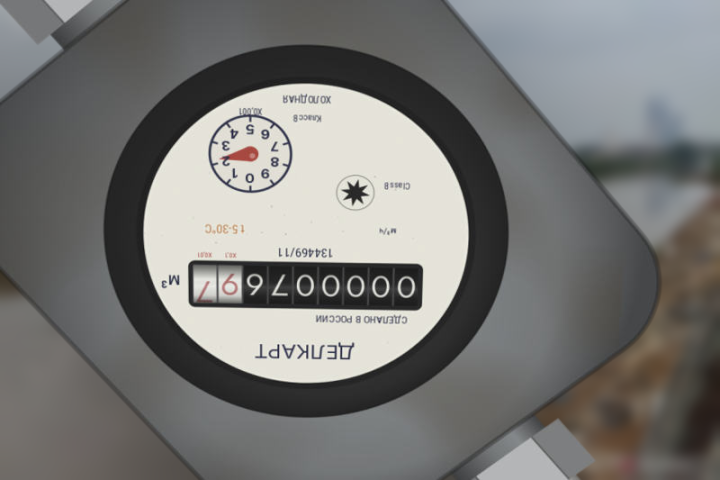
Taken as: 76.972,m³
